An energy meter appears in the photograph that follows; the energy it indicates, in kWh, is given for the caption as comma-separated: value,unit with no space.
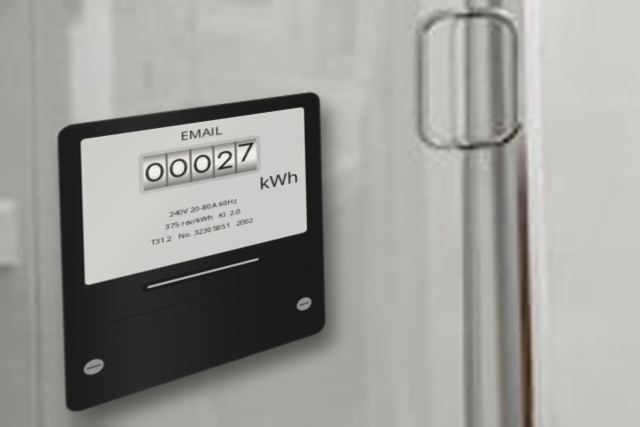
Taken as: 27,kWh
